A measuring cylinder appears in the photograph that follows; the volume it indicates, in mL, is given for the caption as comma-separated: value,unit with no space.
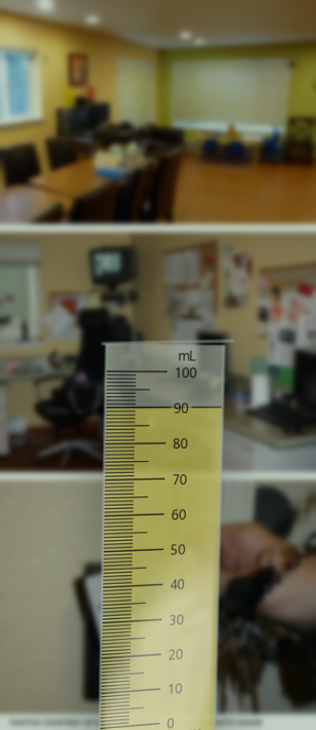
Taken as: 90,mL
